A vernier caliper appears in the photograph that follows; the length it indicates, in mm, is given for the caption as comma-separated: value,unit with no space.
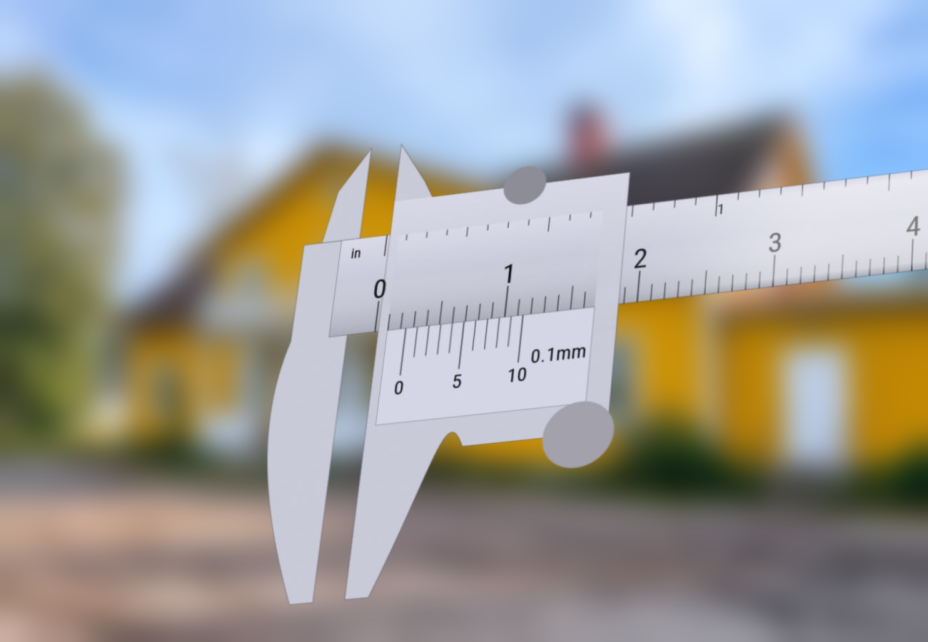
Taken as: 2.4,mm
